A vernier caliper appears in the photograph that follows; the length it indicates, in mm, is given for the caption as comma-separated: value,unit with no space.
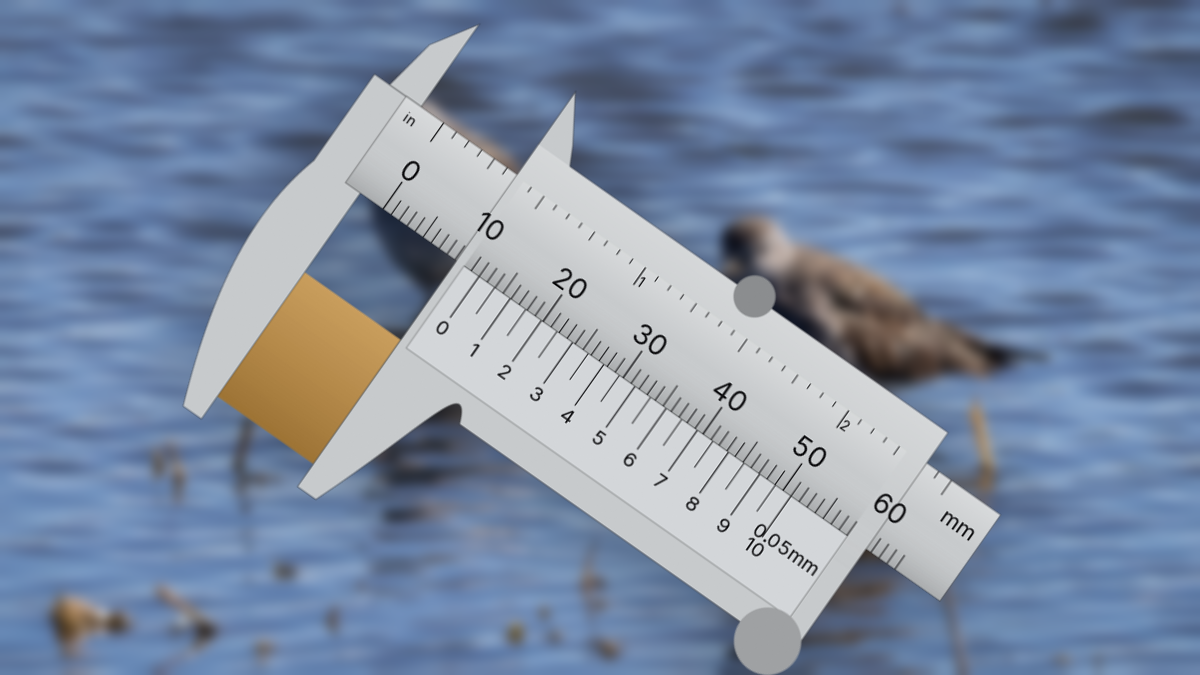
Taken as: 12.0,mm
